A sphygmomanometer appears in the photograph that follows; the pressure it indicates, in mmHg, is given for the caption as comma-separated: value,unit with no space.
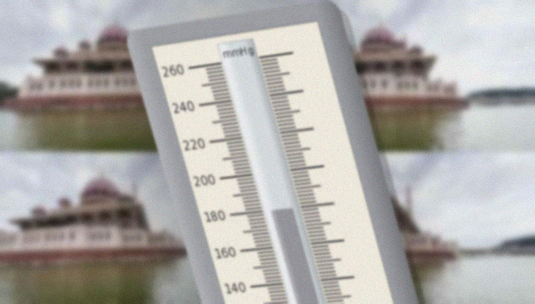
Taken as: 180,mmHg
